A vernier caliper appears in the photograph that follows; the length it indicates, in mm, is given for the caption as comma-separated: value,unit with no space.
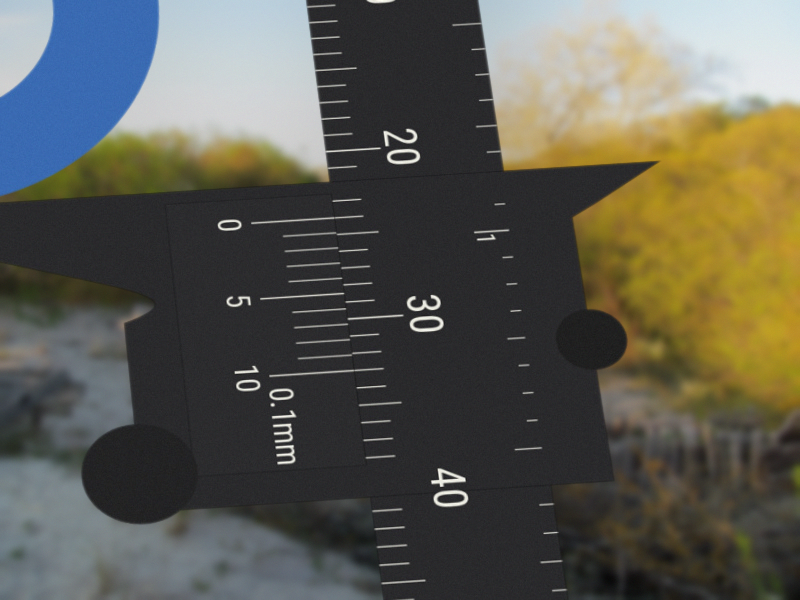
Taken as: 24.0,mm
